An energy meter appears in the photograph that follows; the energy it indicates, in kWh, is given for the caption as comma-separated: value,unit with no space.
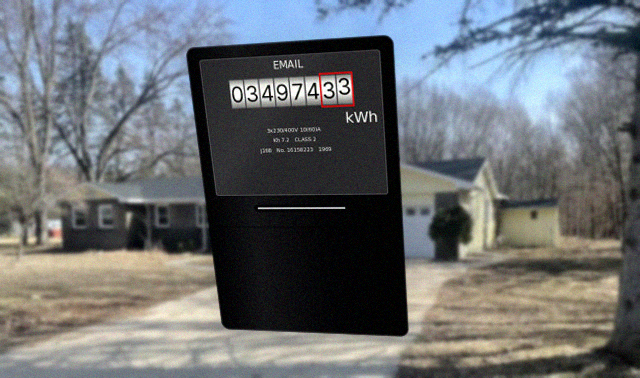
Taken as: 34974.33,kWh
